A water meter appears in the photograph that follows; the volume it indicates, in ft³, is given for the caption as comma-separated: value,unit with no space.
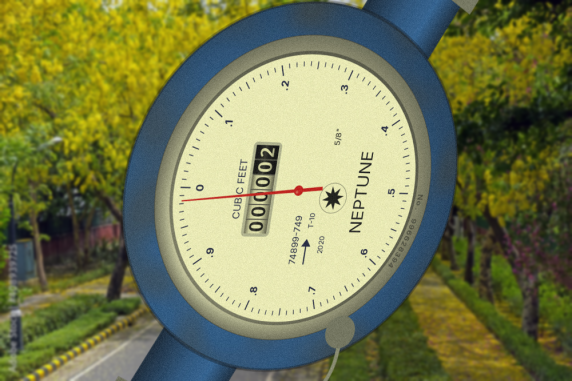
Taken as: 1.98,ft³
